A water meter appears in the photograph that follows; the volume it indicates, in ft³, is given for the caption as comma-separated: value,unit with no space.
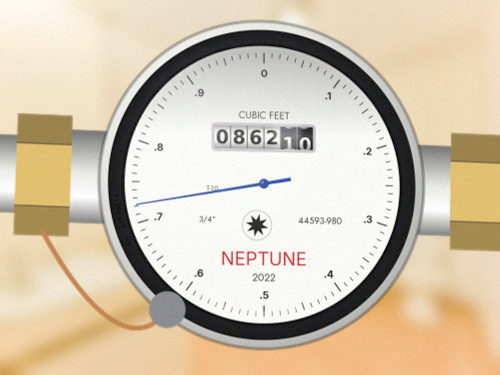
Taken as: 86209.72,ft³
